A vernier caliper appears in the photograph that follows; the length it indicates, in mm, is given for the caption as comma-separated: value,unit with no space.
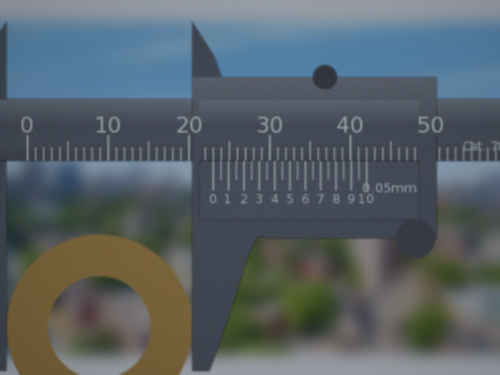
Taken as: 23.0,mm
